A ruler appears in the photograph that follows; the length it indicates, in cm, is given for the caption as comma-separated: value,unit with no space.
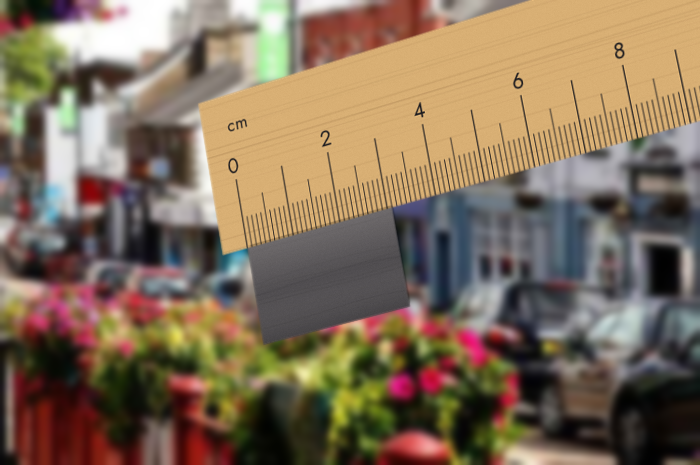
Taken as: 3.1,cm
